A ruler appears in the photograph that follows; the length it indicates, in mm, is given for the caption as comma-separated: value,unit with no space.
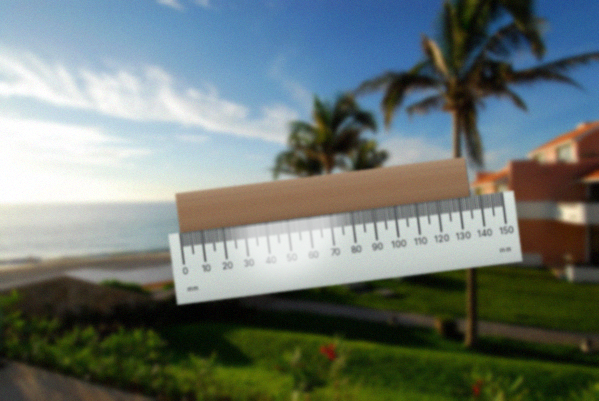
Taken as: 135,mm
